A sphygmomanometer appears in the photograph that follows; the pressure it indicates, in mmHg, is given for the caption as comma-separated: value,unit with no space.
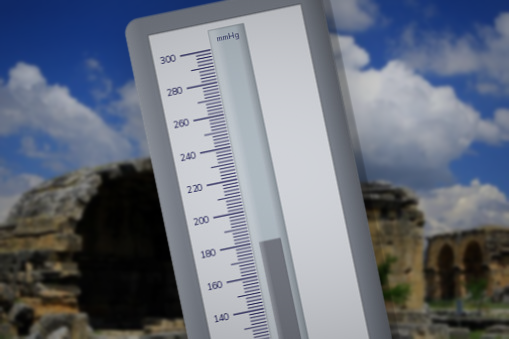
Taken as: 180,mmHg
